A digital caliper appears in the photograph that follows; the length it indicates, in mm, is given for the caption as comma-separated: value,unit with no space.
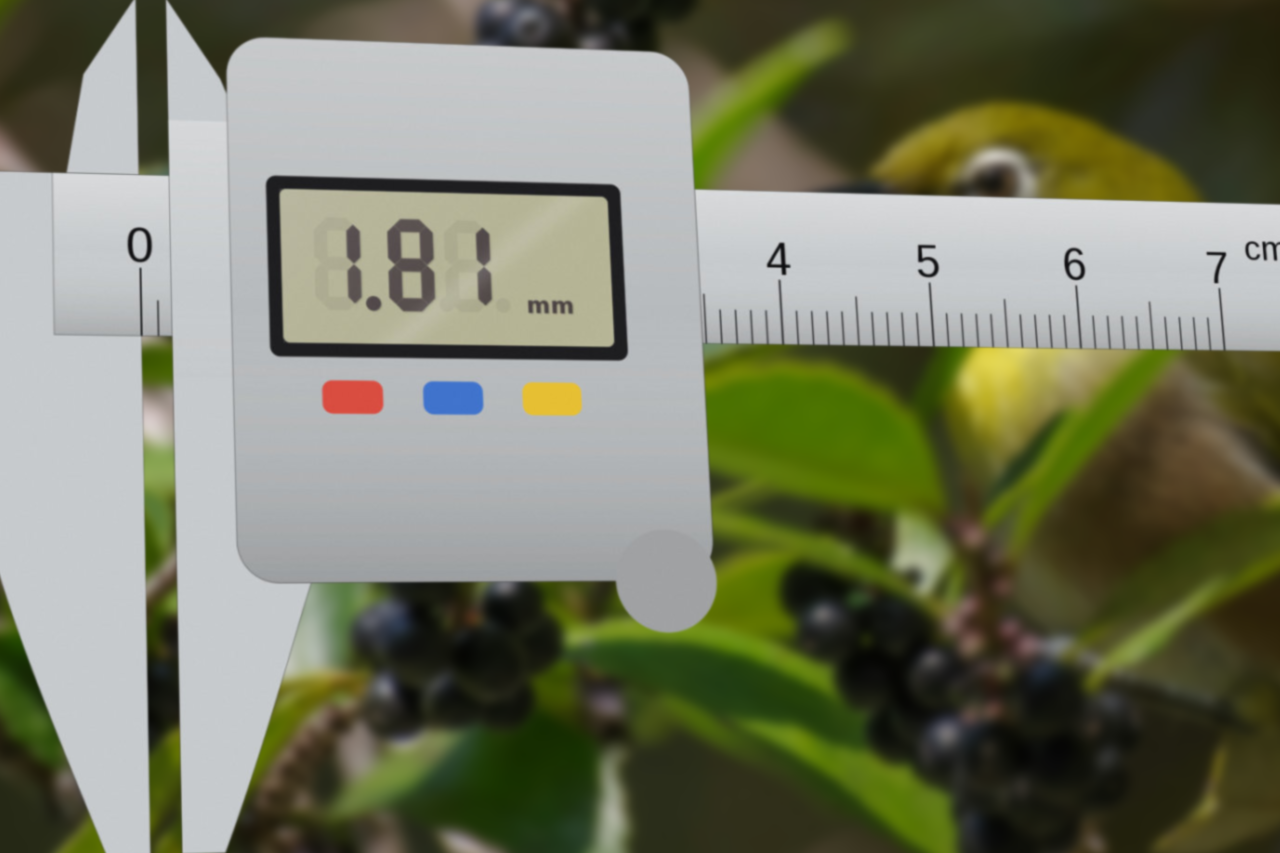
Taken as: 1.81,mm
